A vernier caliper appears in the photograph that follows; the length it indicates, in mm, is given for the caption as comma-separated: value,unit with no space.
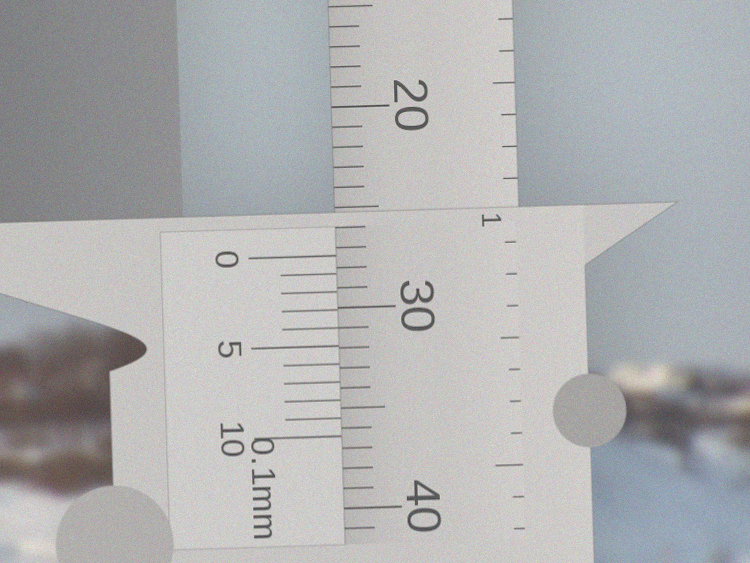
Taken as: 27.4,mm
